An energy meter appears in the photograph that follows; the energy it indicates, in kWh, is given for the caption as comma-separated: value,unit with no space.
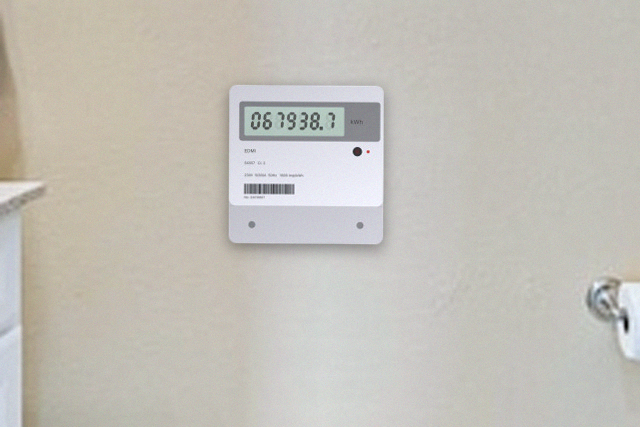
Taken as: 67938.7,kWh
